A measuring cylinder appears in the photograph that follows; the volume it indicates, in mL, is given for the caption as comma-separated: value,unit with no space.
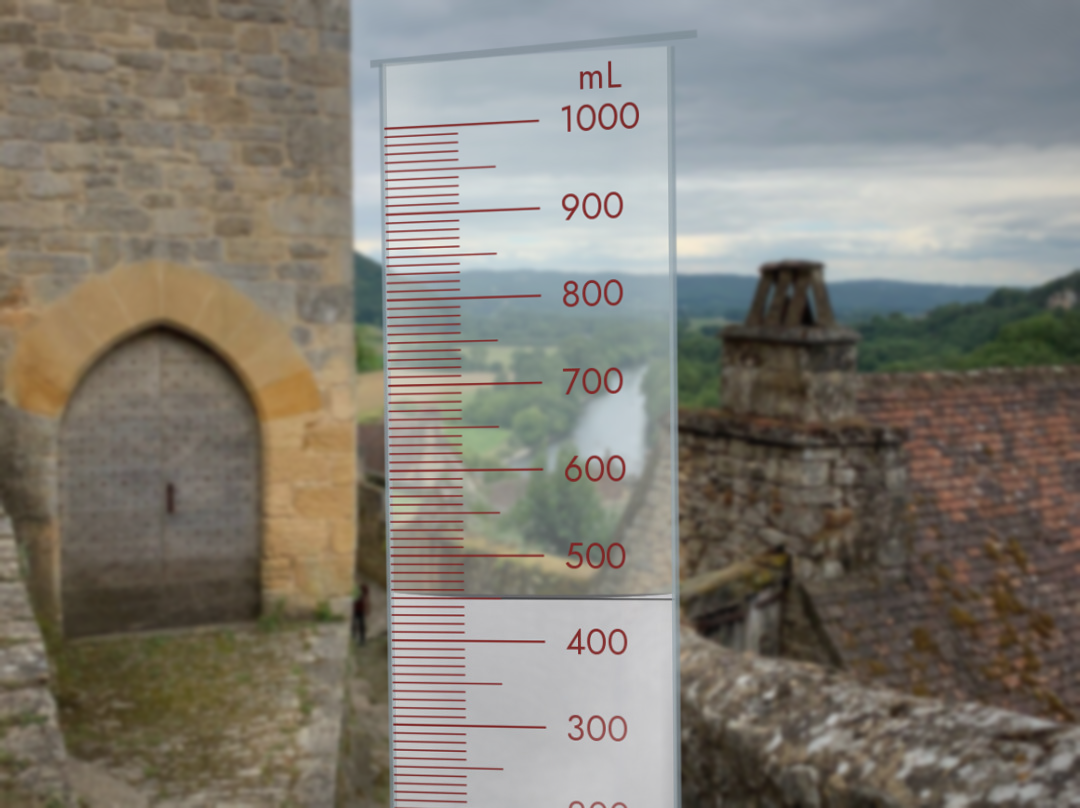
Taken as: 450,mL
